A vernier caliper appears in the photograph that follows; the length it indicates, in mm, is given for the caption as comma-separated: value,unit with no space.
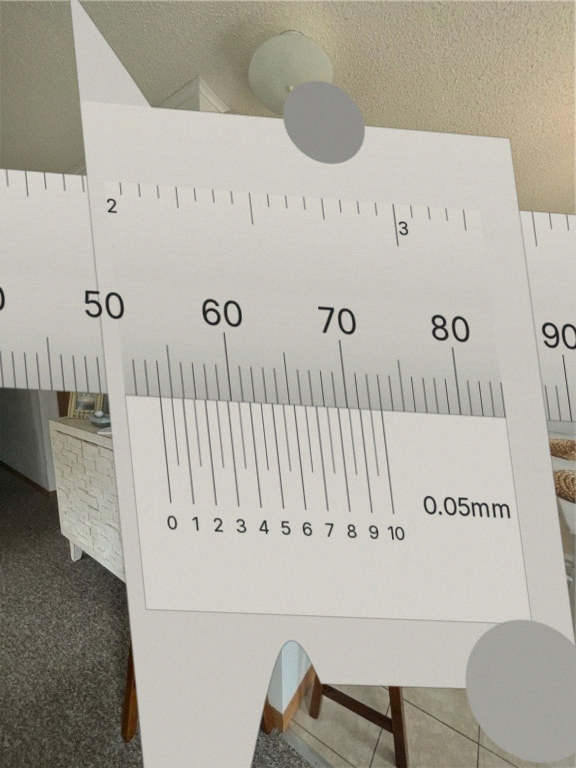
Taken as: 54.0,mm
